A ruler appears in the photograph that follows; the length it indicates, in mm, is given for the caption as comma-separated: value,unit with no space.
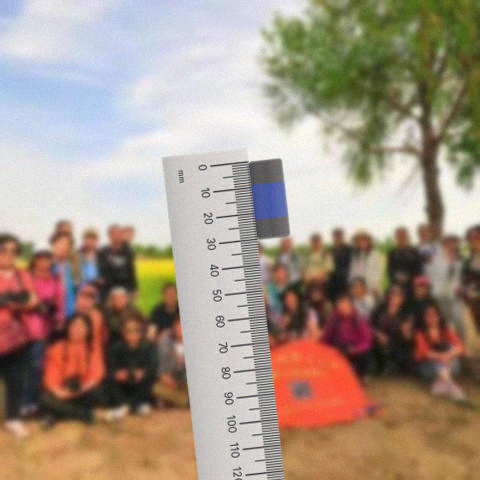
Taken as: 30,mm
